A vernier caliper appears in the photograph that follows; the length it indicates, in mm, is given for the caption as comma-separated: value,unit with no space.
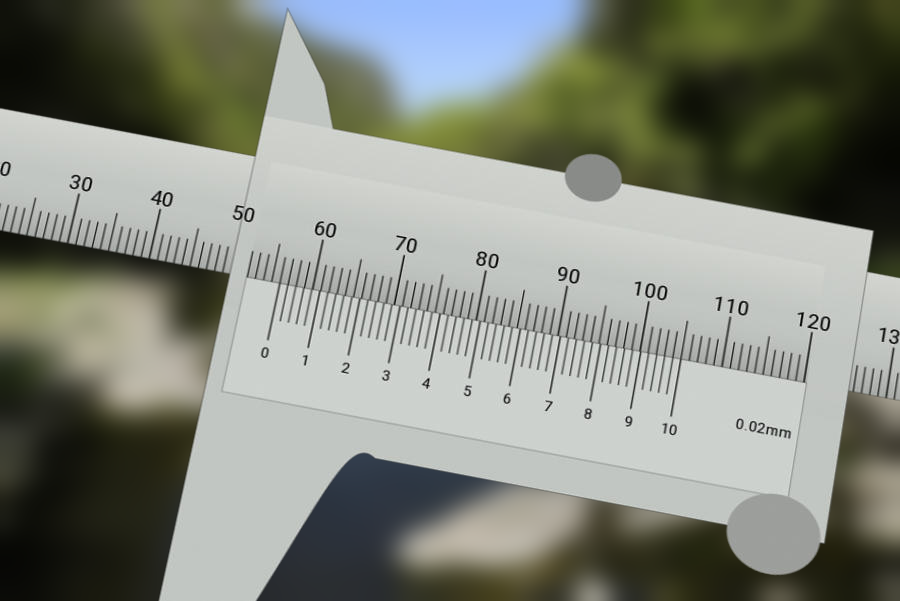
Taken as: 56.0,mm
